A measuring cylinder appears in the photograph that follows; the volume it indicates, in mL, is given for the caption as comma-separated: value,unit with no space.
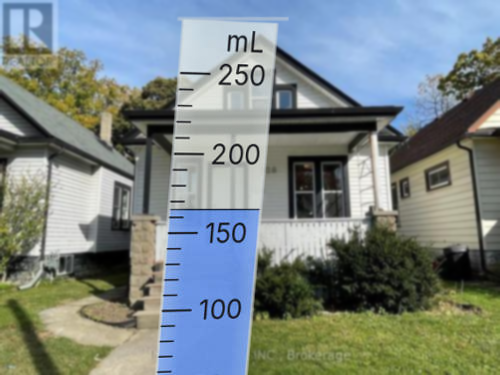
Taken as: 165,mL
